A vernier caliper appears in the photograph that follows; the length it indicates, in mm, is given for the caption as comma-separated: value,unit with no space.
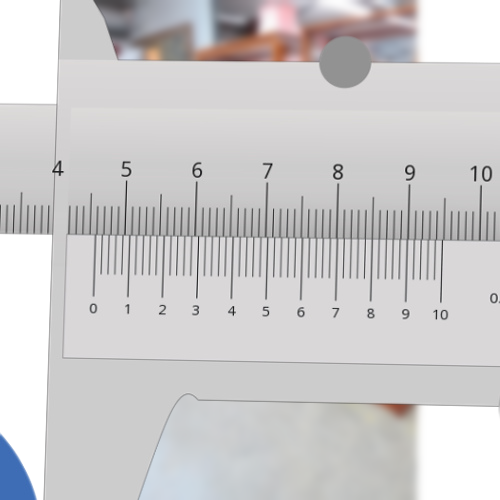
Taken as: 45.8,mm
